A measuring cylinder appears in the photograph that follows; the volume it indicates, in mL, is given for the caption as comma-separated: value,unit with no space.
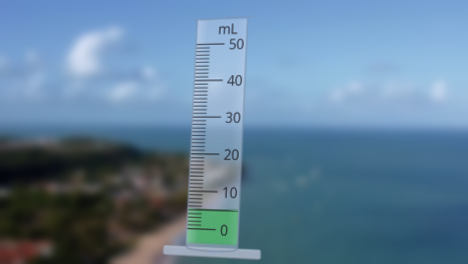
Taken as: 5,mL
